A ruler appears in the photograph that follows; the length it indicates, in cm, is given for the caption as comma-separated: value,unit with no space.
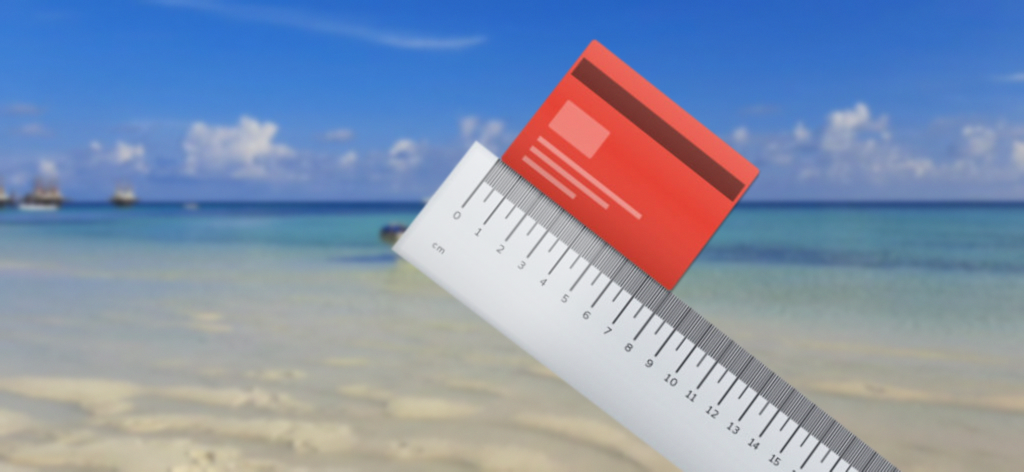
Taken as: 8,cm
